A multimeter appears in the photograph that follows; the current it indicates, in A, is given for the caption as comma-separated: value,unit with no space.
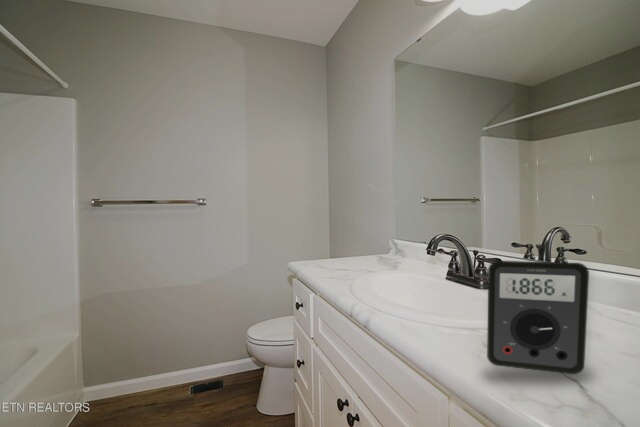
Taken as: 1.866,A
